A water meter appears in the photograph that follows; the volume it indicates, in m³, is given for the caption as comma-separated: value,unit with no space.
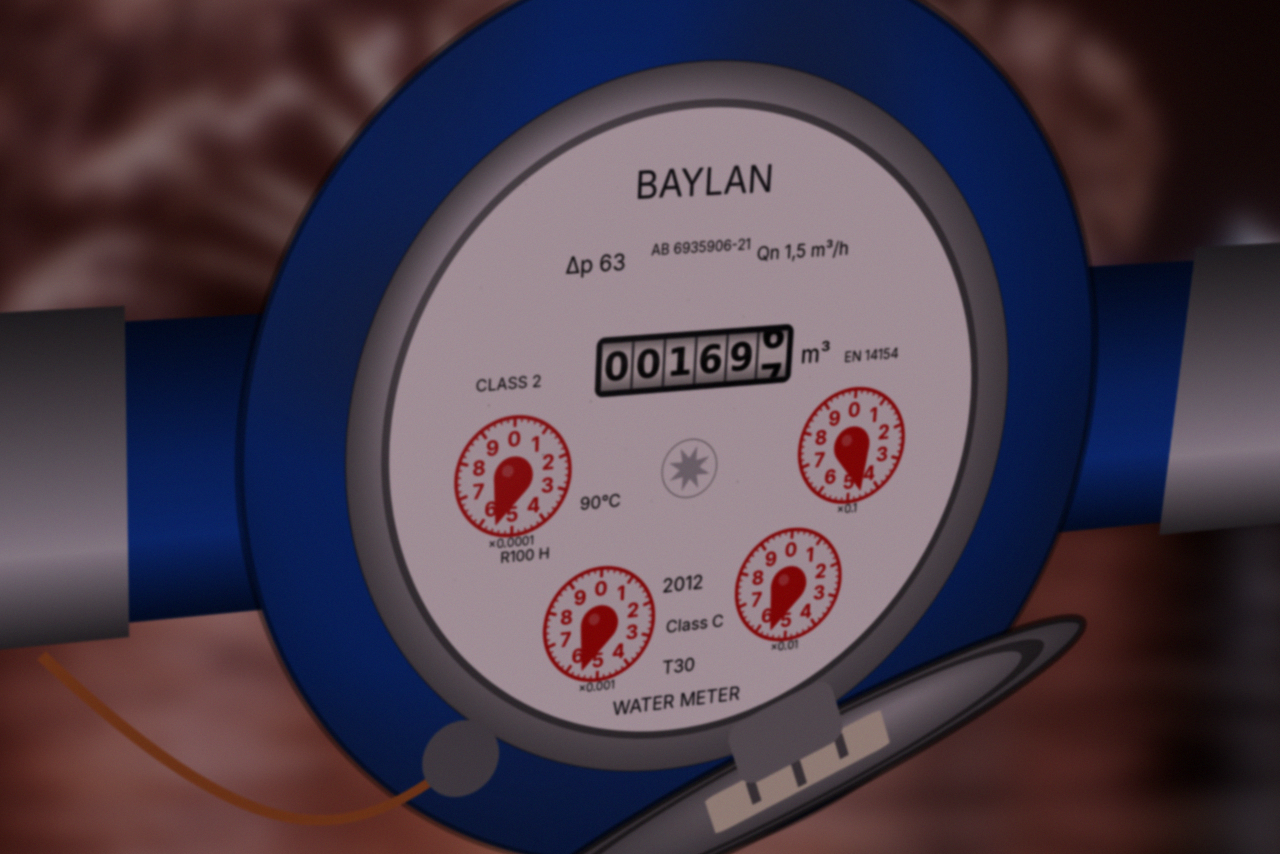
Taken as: 1696.4555,m³
